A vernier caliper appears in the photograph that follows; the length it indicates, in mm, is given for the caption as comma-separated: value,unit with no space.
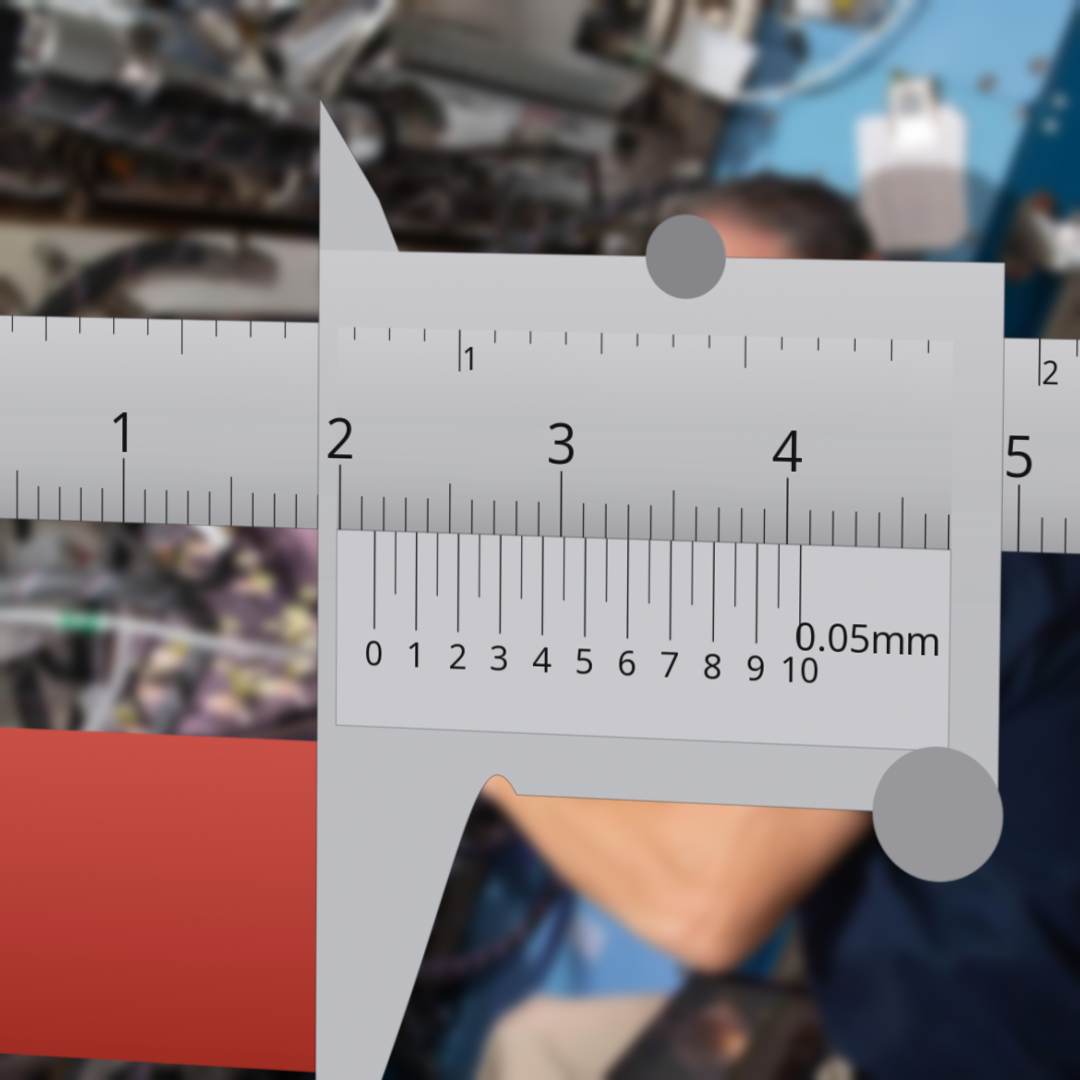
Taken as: 21.6,mm
